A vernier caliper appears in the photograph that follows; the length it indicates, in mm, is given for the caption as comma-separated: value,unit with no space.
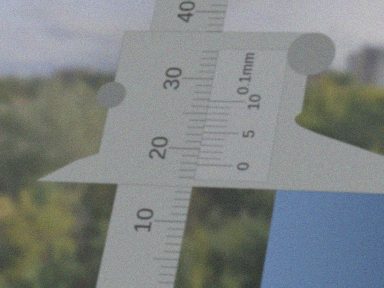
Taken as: 17.8,mm
